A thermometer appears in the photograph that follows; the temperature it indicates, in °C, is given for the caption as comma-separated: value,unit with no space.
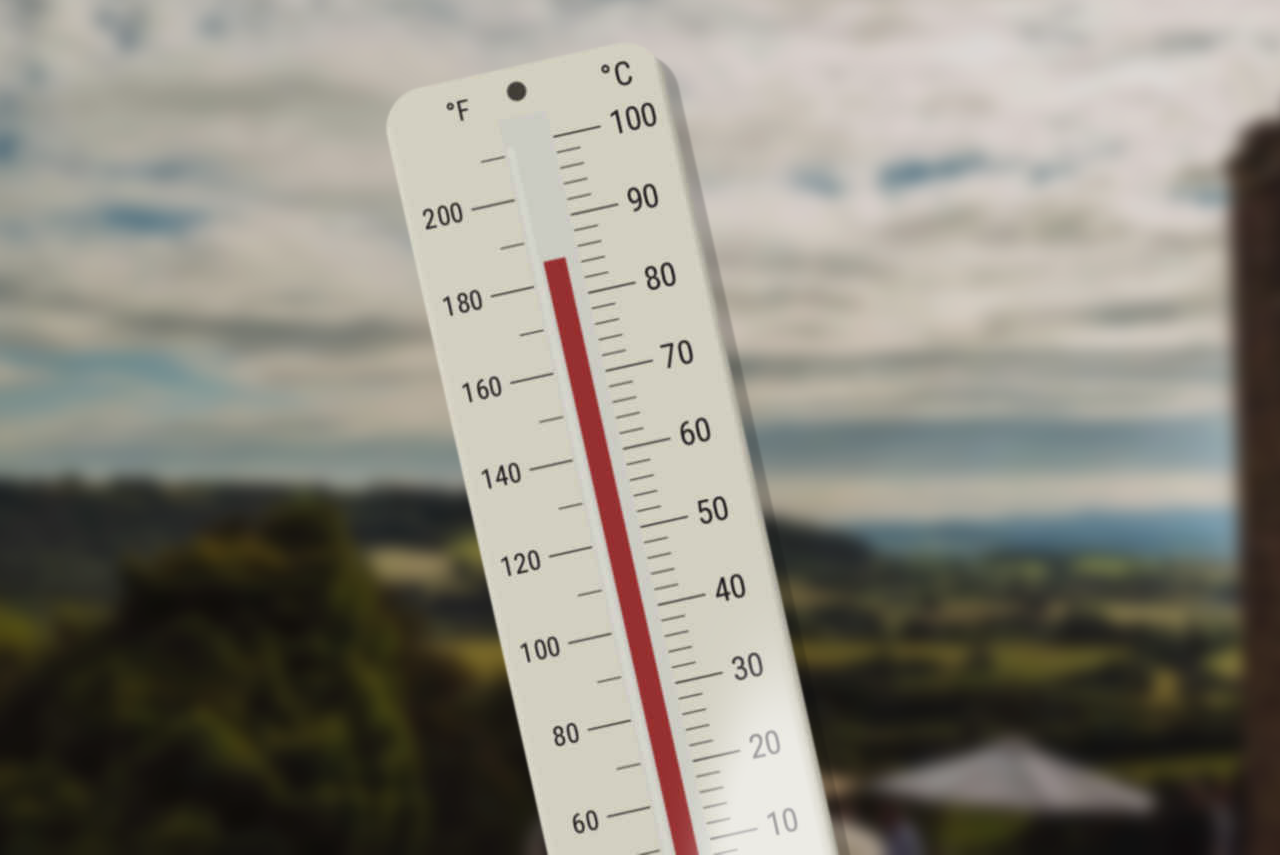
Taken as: 85,°C
